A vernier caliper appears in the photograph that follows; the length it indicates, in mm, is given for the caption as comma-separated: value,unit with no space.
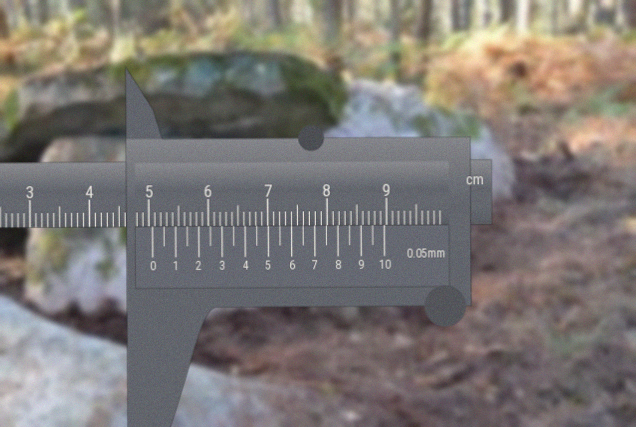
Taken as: 50.6,mm
